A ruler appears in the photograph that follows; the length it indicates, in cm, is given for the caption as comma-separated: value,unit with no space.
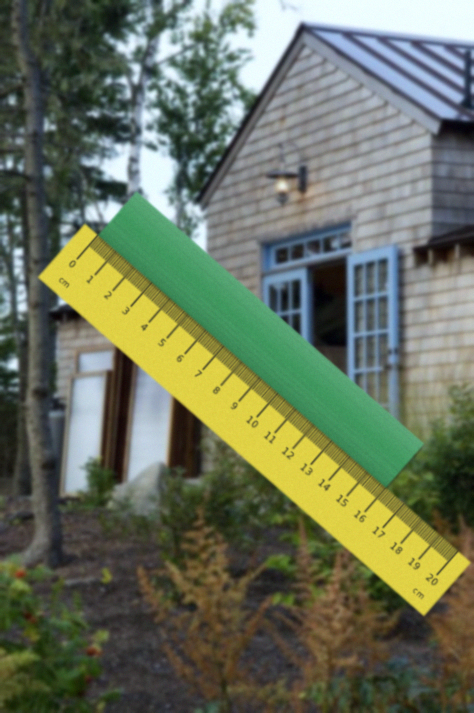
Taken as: 16,cm
